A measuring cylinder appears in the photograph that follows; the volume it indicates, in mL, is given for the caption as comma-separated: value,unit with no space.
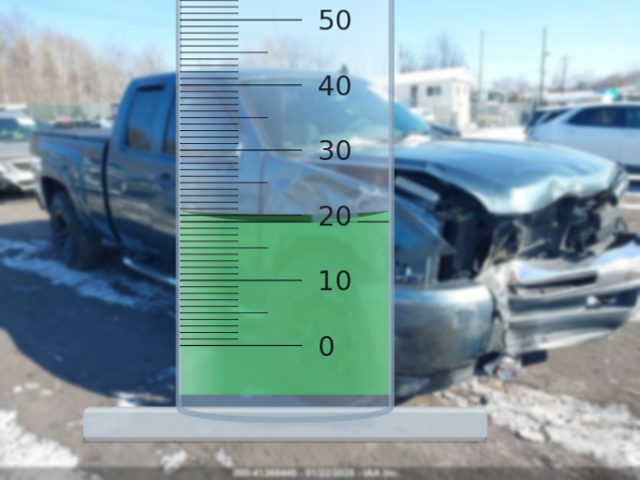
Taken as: 19,mL
